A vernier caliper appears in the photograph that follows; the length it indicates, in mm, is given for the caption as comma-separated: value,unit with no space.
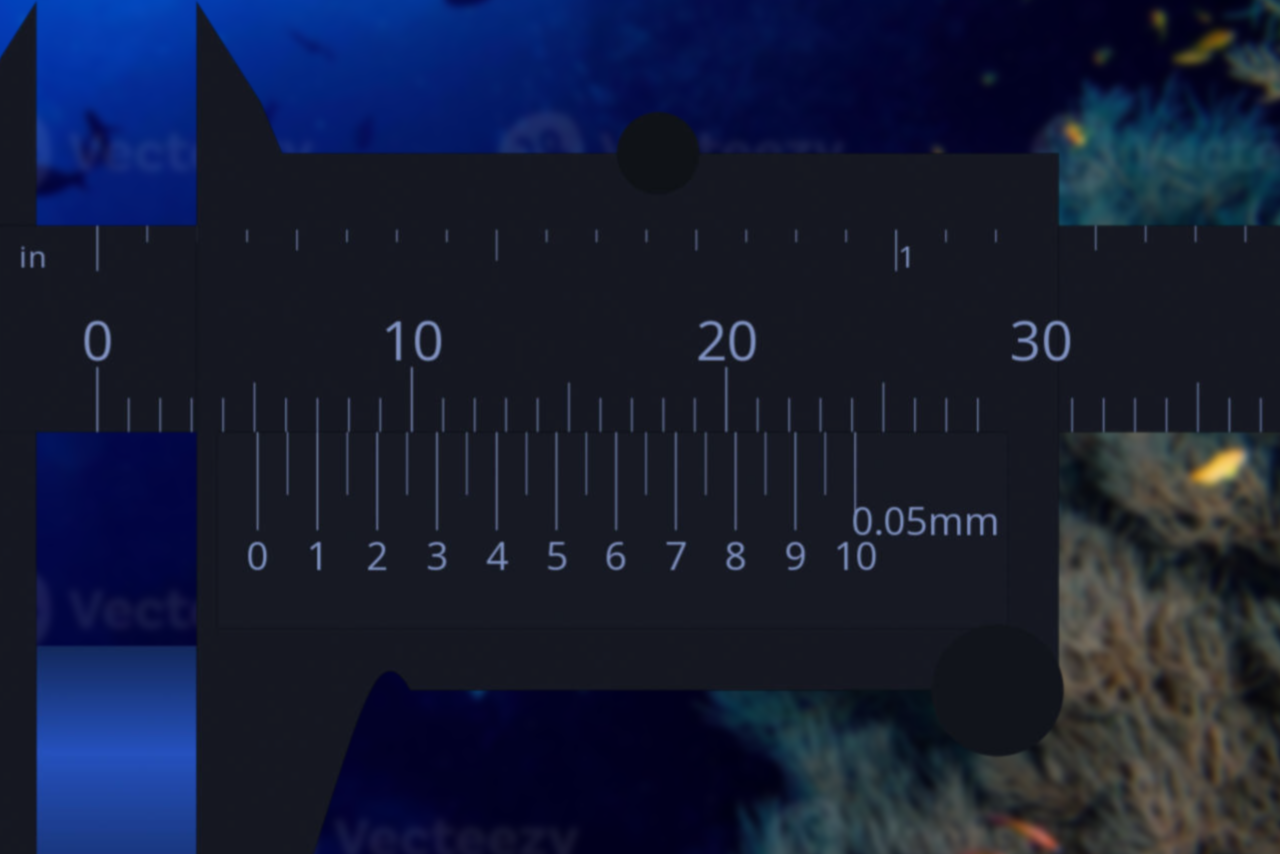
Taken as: 5.10,mm
